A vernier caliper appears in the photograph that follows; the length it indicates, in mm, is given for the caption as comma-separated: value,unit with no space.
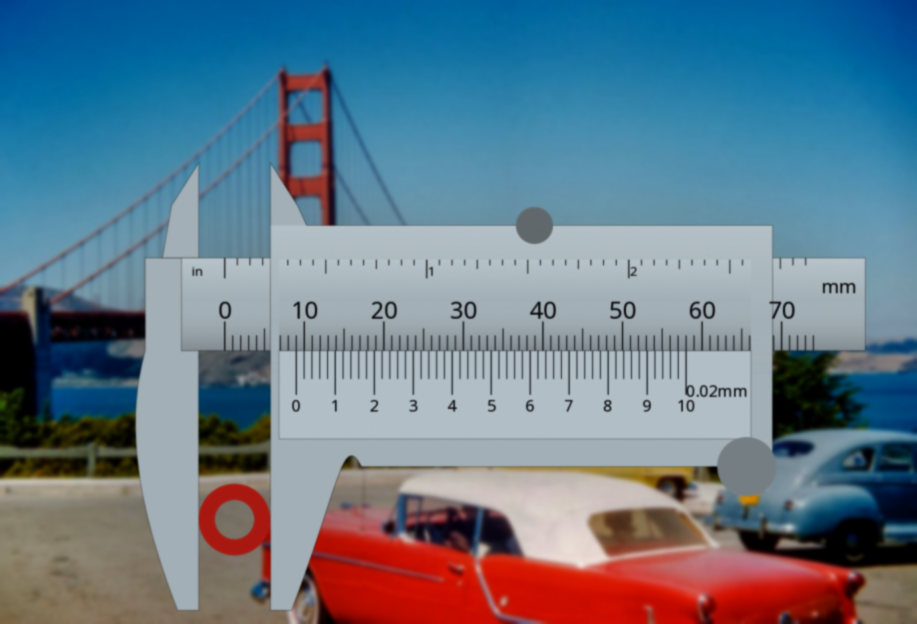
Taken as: 9.0,mm
